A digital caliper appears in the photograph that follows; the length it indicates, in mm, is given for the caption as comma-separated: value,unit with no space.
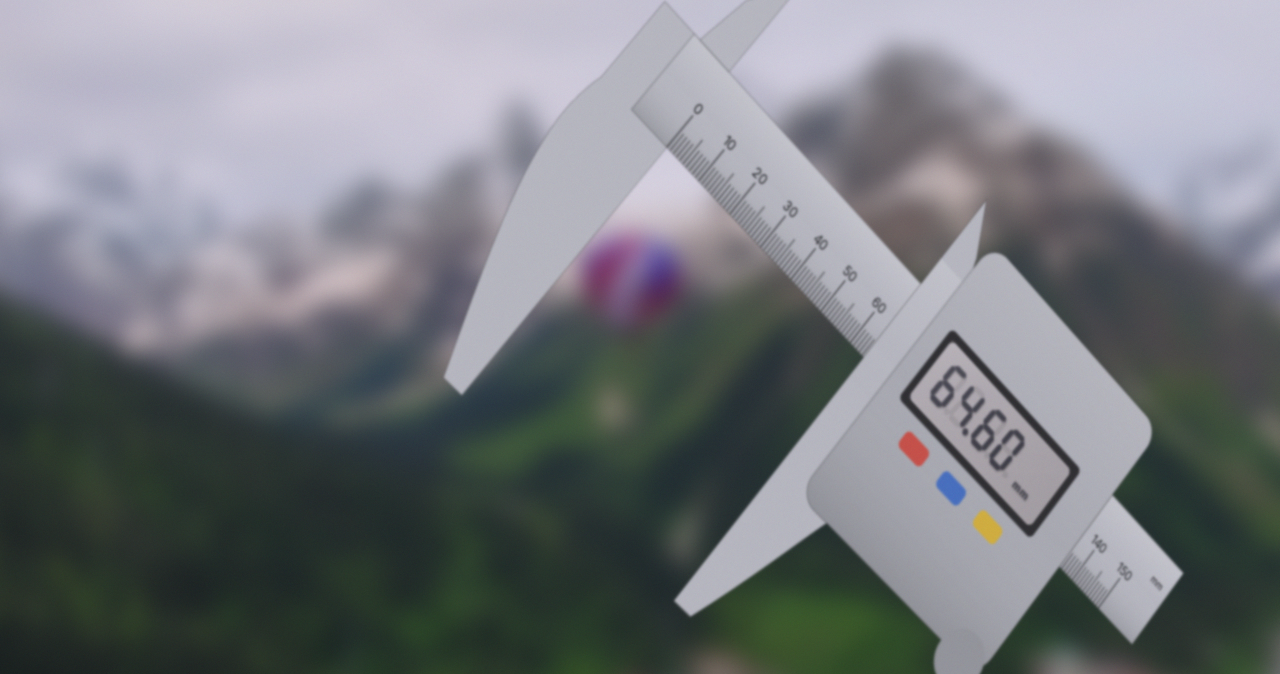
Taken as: 64.60,mm
